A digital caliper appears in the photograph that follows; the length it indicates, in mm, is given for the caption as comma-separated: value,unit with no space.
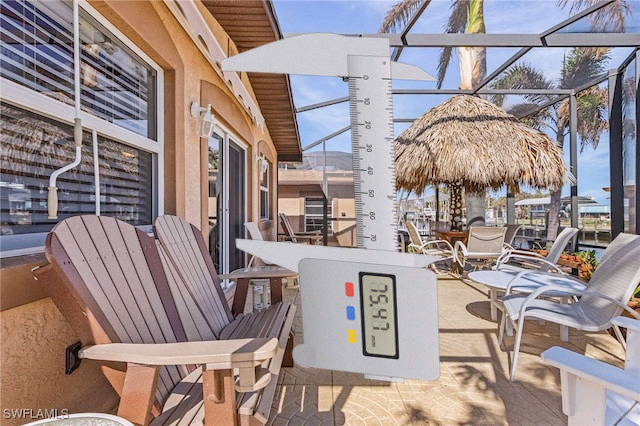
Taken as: 75.47,mm
